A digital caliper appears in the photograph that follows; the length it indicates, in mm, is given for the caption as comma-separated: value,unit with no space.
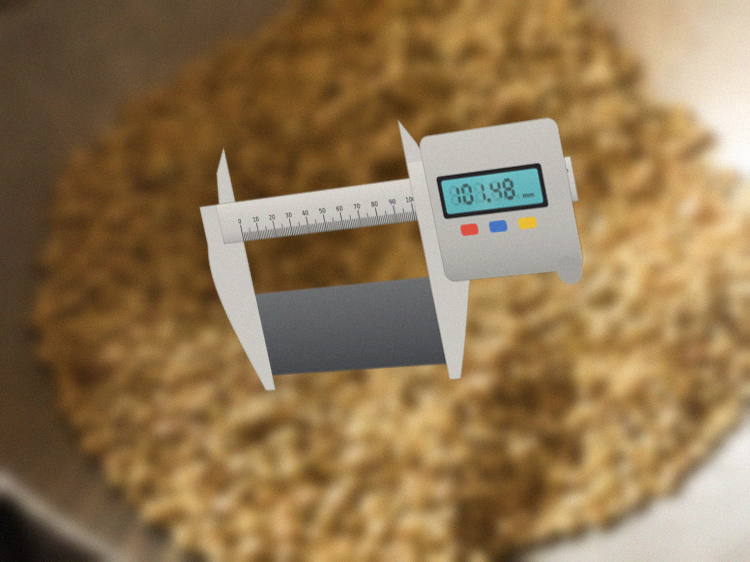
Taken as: 101.48,mm
